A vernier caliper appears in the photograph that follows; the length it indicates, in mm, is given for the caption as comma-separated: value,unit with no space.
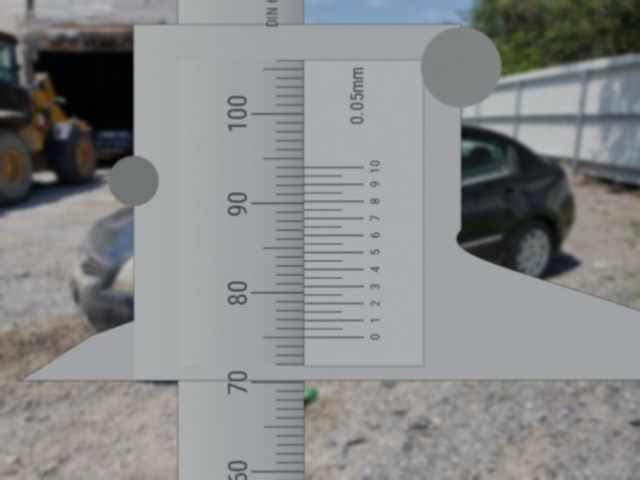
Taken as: 75.0,mm
